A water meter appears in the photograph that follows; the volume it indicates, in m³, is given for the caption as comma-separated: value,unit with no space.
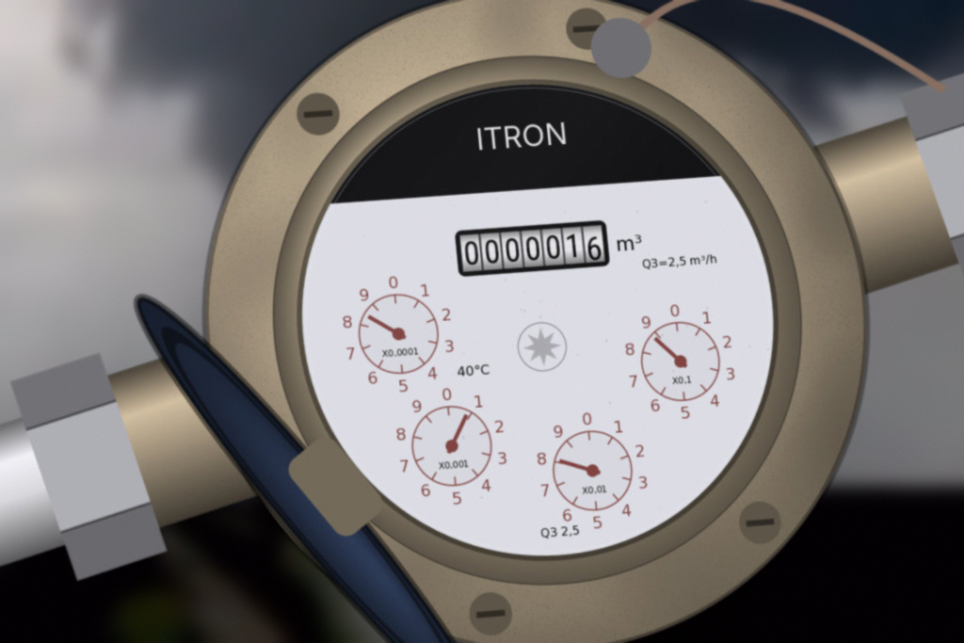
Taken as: 15.8808,m³
